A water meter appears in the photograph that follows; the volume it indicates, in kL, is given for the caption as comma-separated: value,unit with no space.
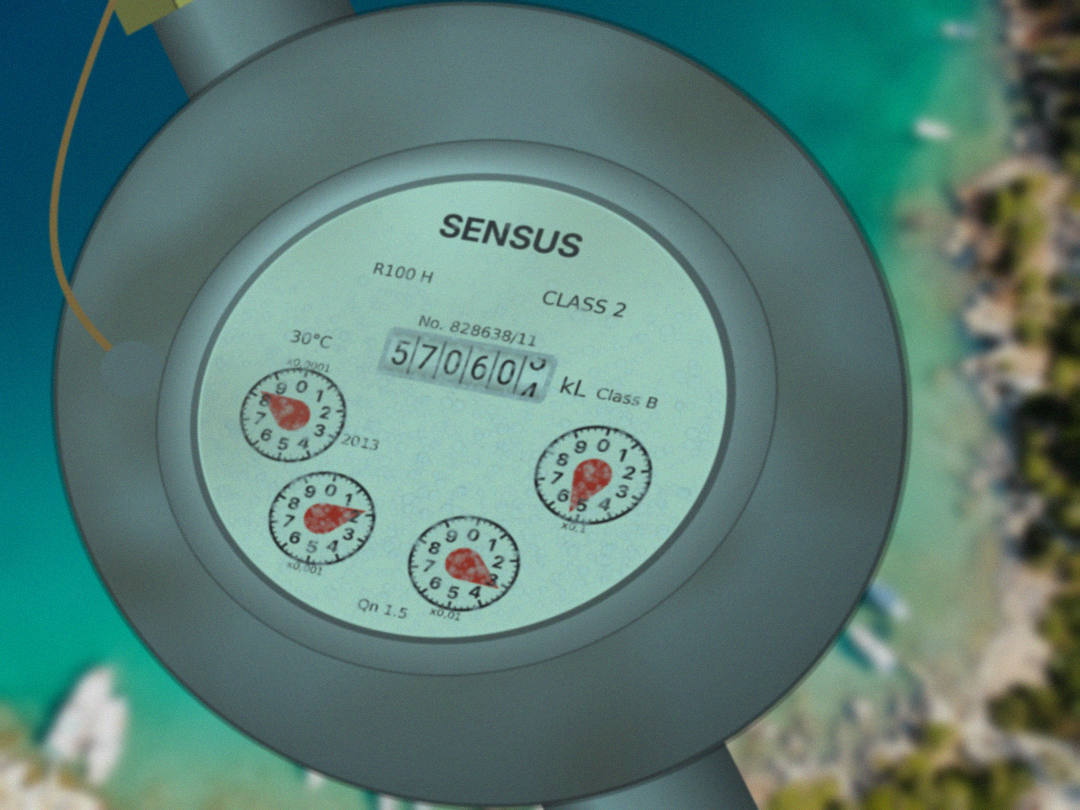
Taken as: 570603.5318,kL
